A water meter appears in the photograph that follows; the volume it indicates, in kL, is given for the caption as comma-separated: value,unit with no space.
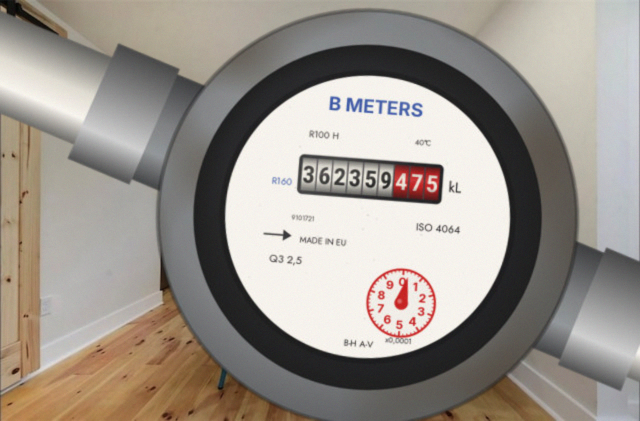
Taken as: 362359.4750,kL
